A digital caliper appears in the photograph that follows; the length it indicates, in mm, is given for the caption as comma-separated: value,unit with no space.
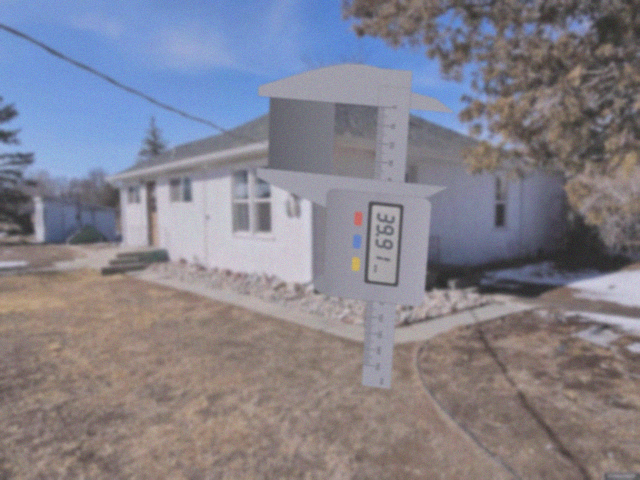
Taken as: 39.91,mm
